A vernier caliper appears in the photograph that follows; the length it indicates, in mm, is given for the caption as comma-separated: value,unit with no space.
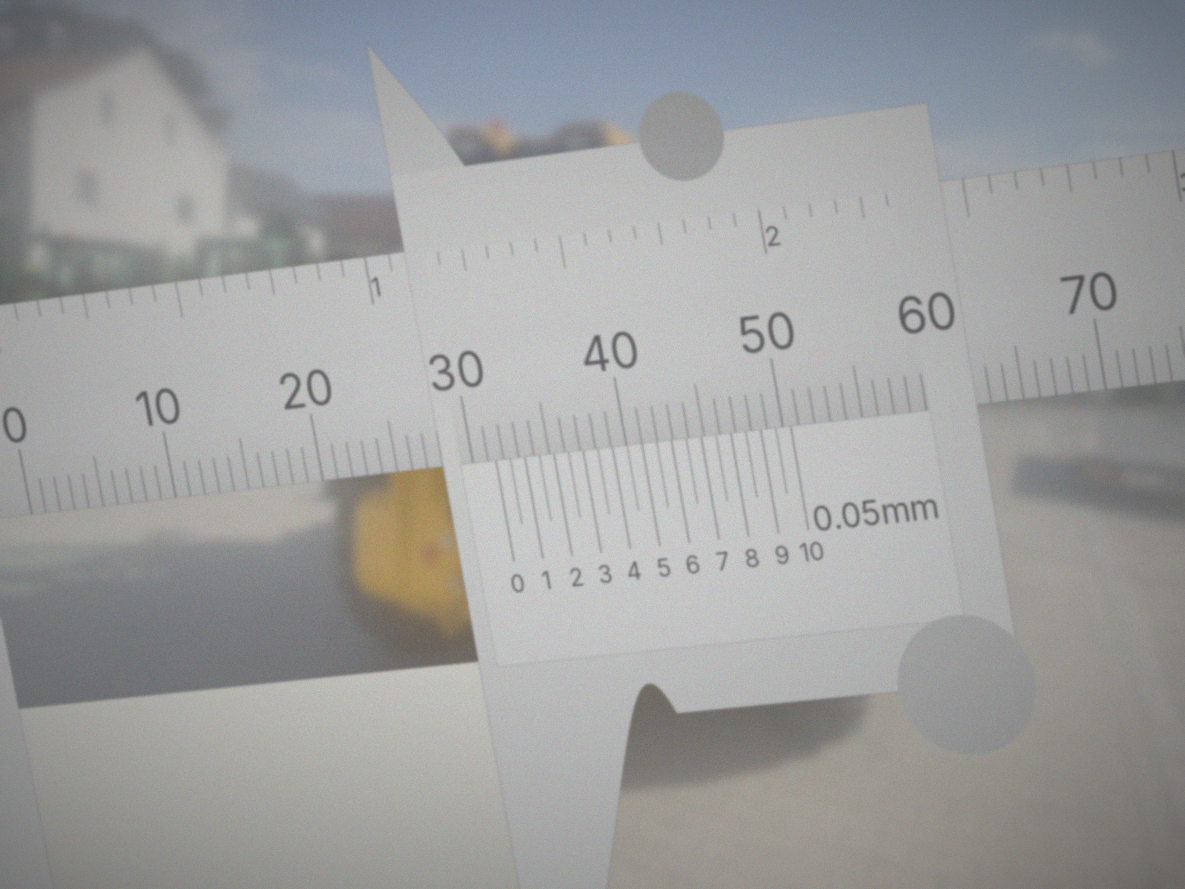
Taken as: 31.5,mm
